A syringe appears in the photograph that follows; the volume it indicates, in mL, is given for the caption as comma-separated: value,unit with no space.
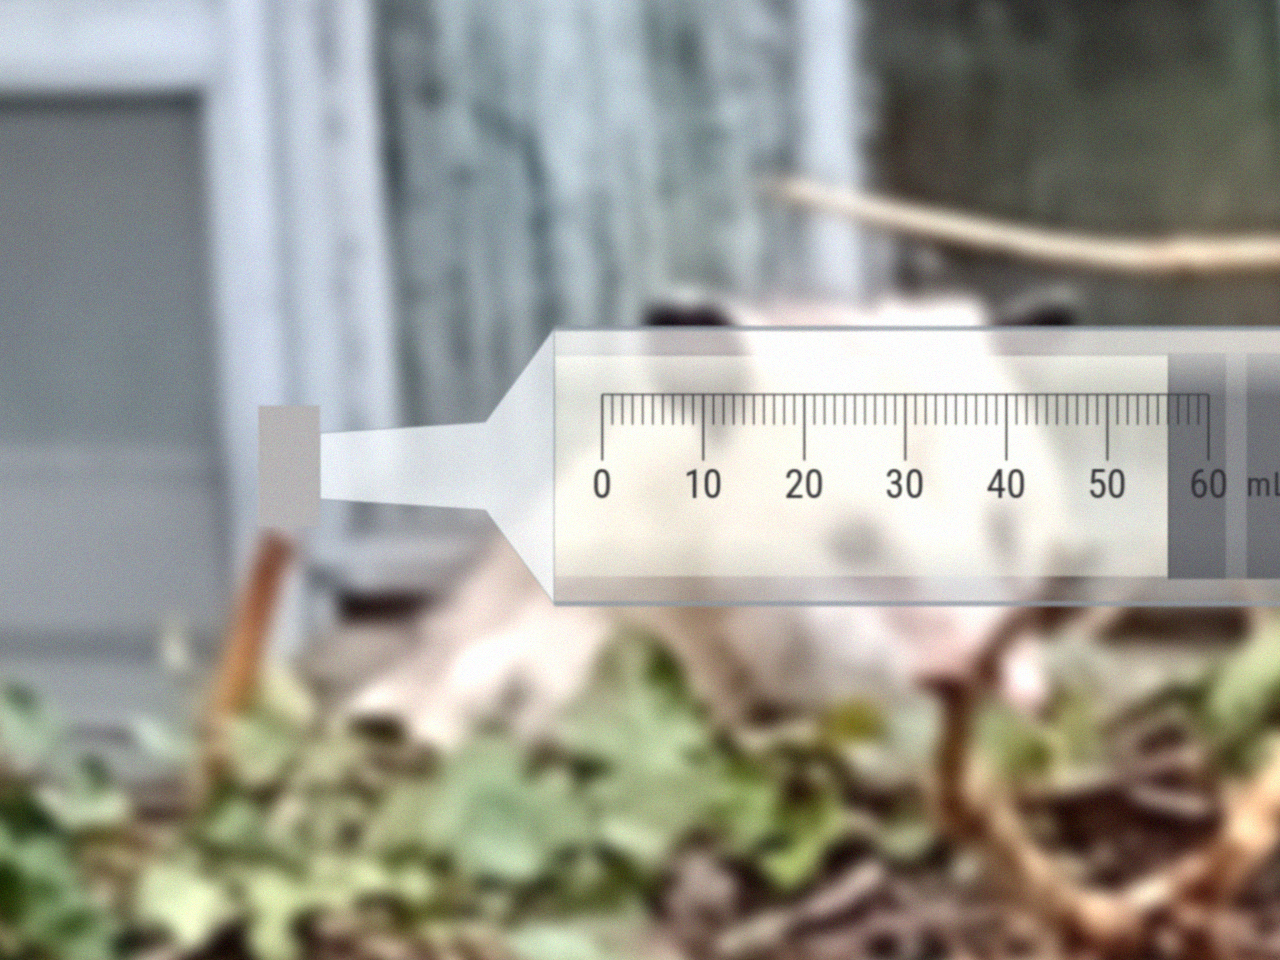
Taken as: 56,mL
